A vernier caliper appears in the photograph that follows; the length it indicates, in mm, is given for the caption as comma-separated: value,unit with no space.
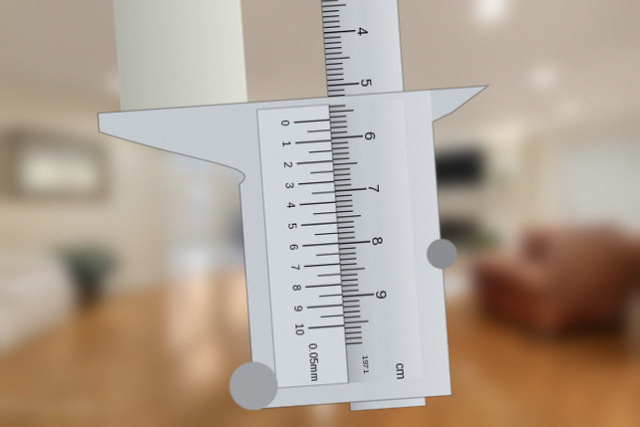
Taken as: 56.5,mm
